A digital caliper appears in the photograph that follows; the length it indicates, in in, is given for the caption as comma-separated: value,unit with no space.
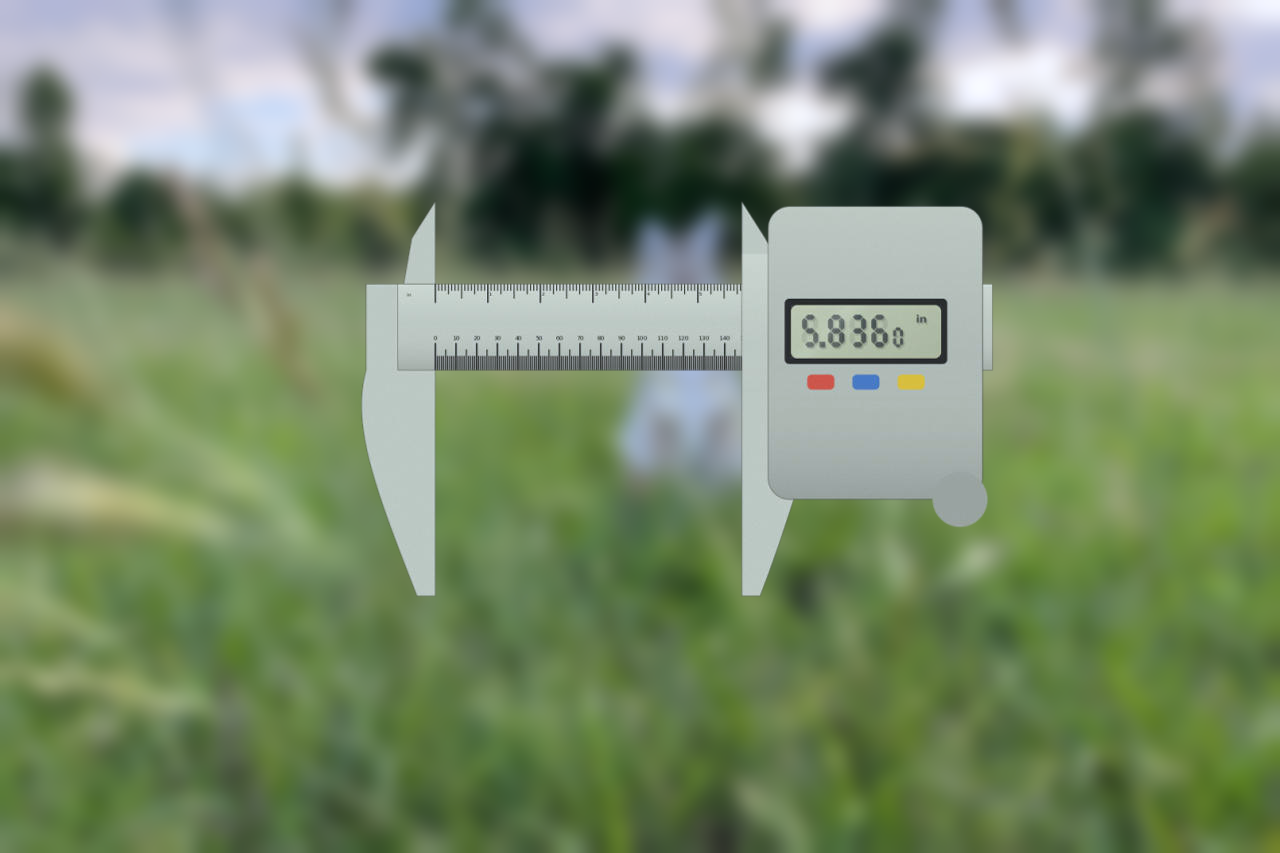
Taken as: 5.8360,in
